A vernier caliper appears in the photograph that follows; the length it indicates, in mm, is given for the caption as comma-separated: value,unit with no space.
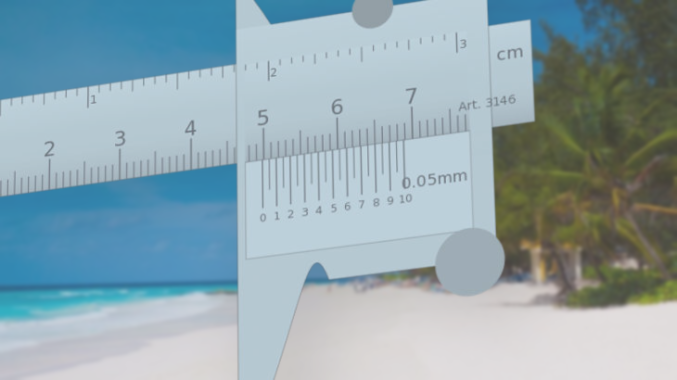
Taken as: 49.8,mm
